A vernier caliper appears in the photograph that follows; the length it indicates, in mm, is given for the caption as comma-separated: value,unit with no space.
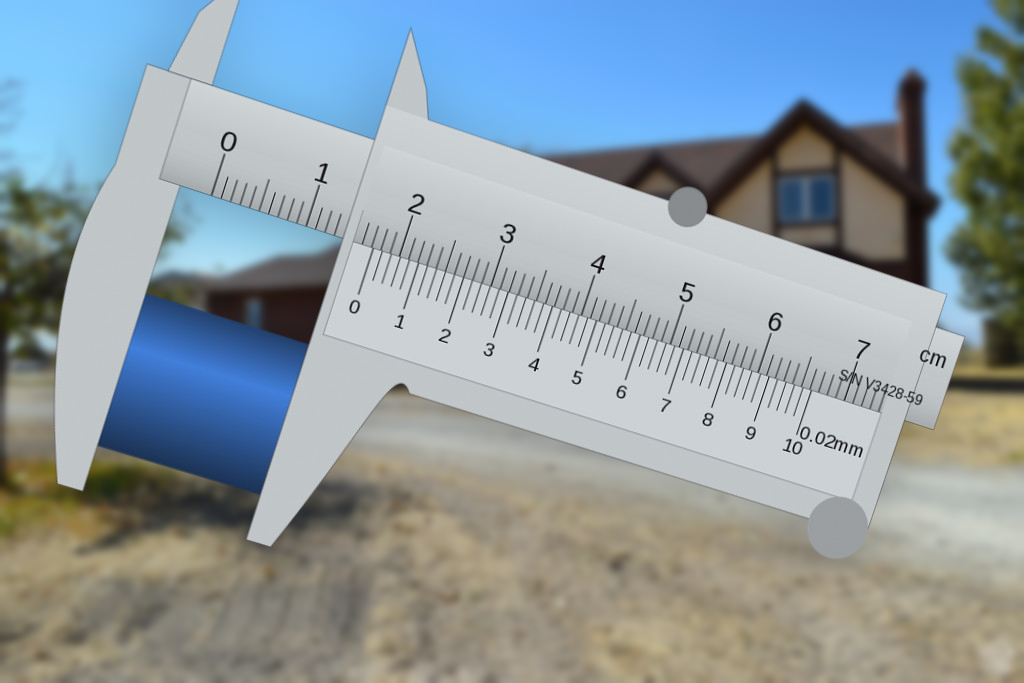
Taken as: 17.2,mm
